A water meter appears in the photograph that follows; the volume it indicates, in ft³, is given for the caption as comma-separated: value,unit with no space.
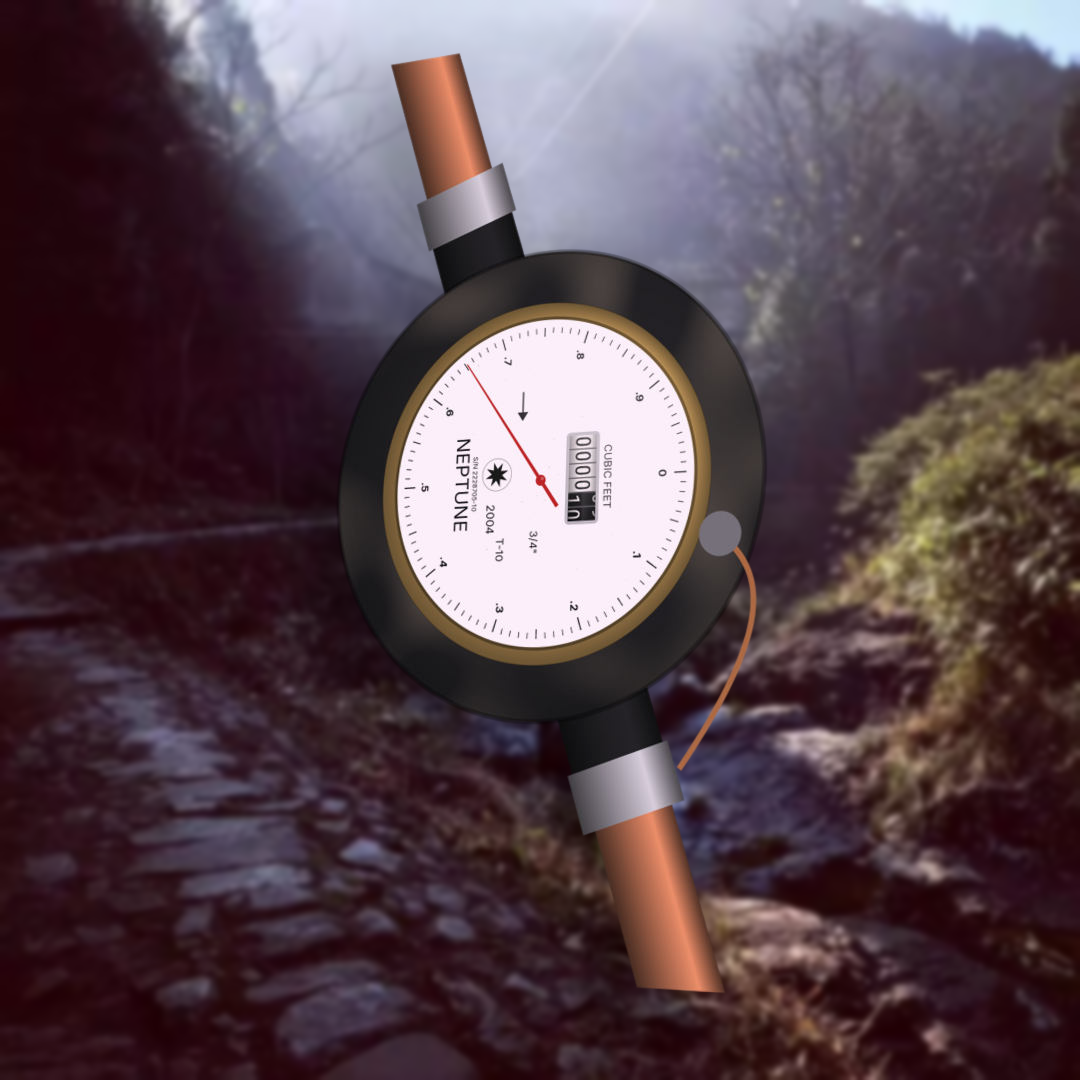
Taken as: 9.65,ft³
